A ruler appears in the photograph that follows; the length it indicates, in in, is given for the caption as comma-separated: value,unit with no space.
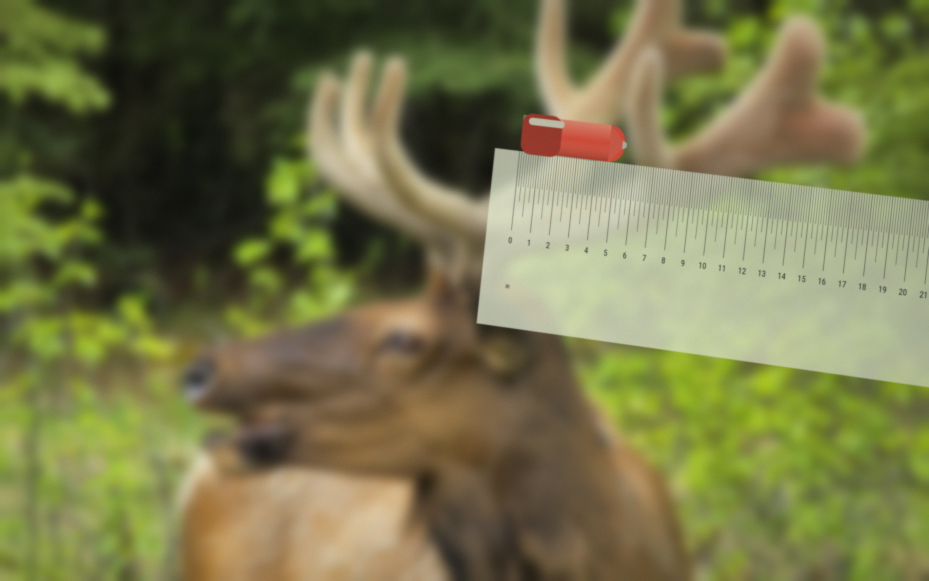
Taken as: 5.5,in
